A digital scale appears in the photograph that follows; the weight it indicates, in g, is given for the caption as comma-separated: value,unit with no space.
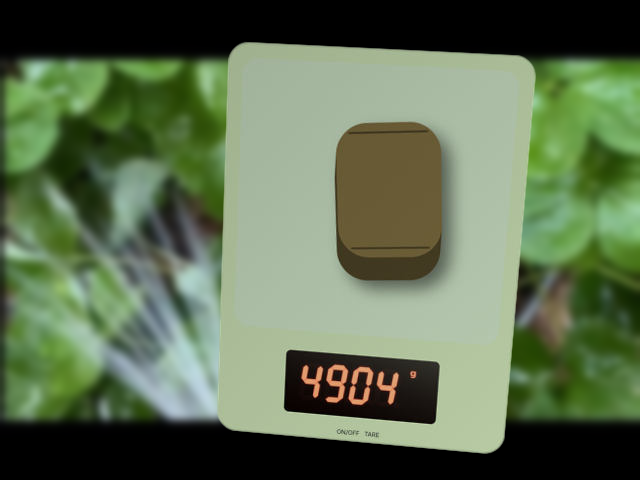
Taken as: 4904,g
